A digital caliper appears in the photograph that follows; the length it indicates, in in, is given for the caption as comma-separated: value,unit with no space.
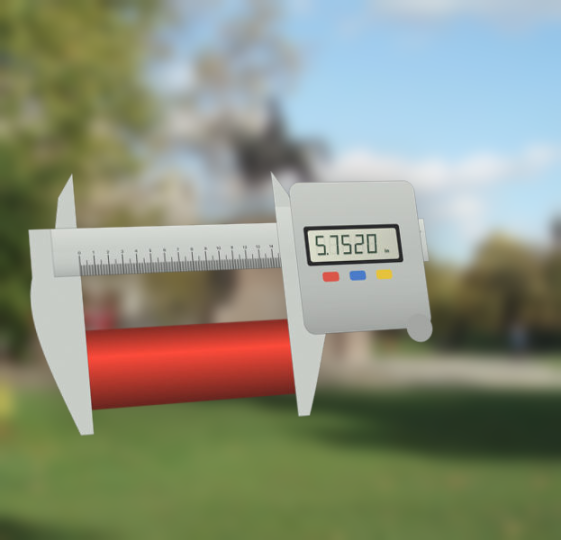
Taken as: 5.7520,in
